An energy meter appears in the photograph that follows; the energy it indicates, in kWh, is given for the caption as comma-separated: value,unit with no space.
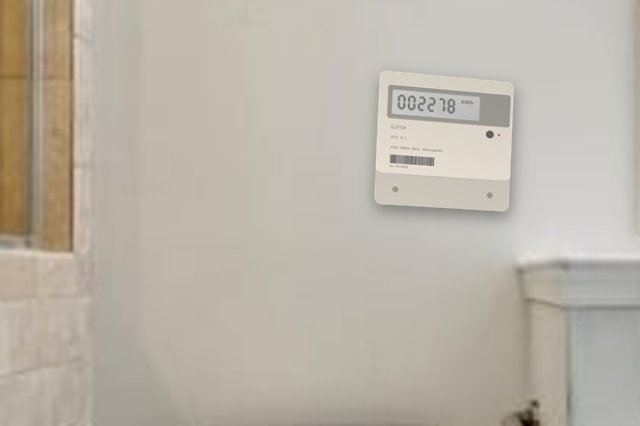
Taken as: 2278,kWh
